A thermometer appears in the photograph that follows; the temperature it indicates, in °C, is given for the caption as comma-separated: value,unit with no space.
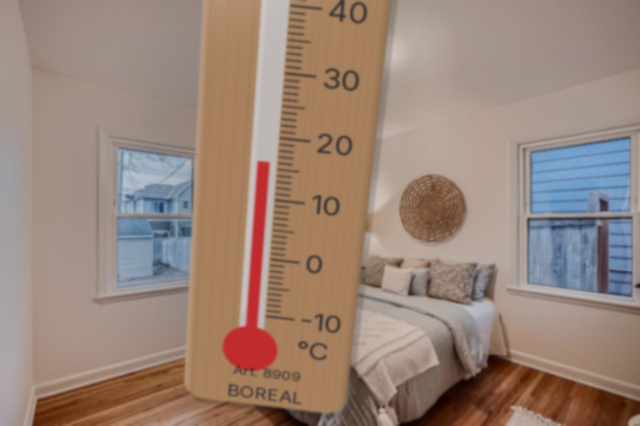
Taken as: 16,°C
